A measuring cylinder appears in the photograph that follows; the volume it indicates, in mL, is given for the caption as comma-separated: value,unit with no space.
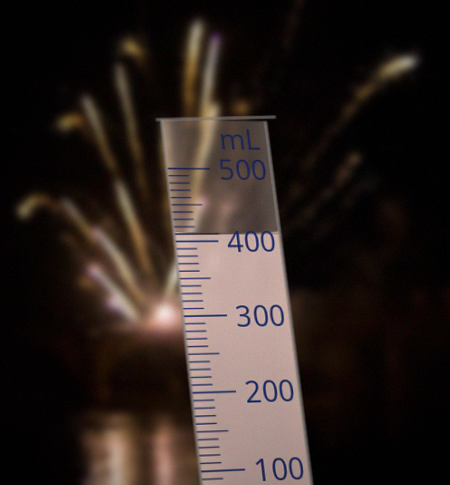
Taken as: 410,mL
